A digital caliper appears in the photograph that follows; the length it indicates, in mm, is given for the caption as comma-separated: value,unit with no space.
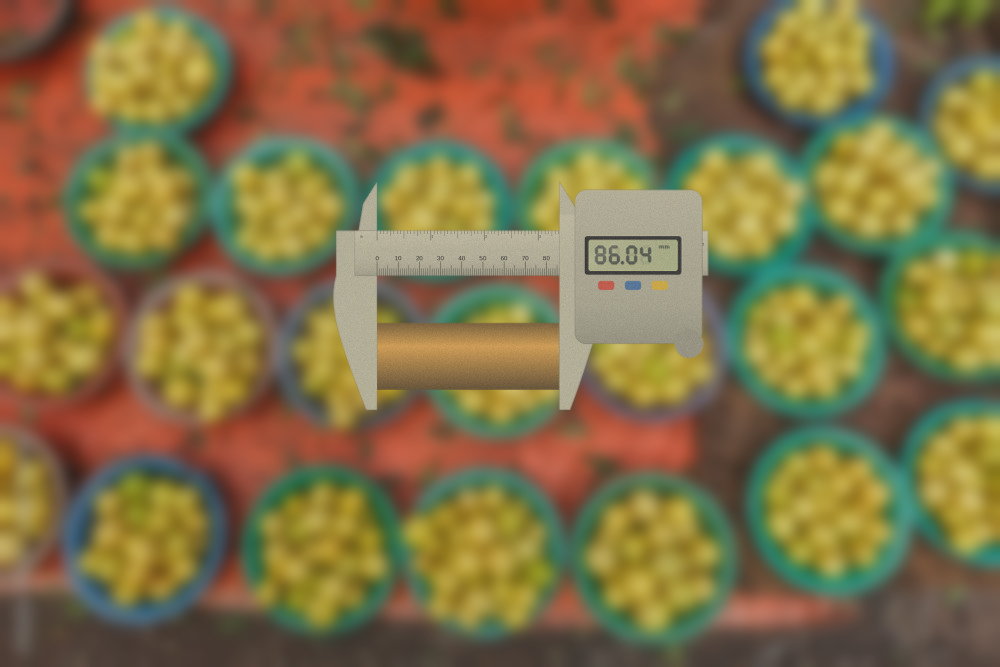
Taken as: 86.04,mm
